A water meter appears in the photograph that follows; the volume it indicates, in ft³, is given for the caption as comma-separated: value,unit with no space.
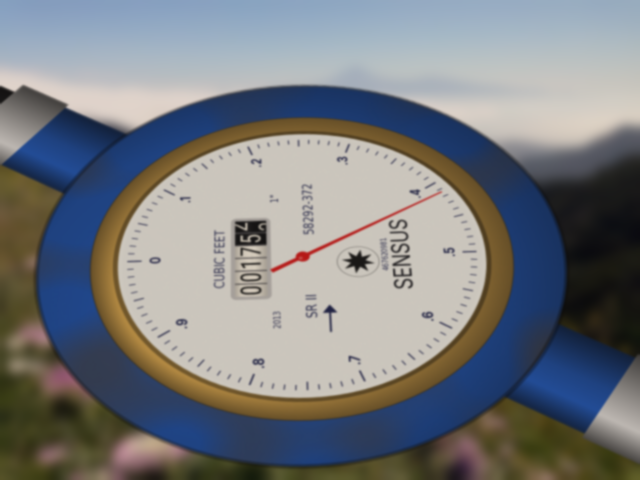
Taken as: 1752.41,ft³
